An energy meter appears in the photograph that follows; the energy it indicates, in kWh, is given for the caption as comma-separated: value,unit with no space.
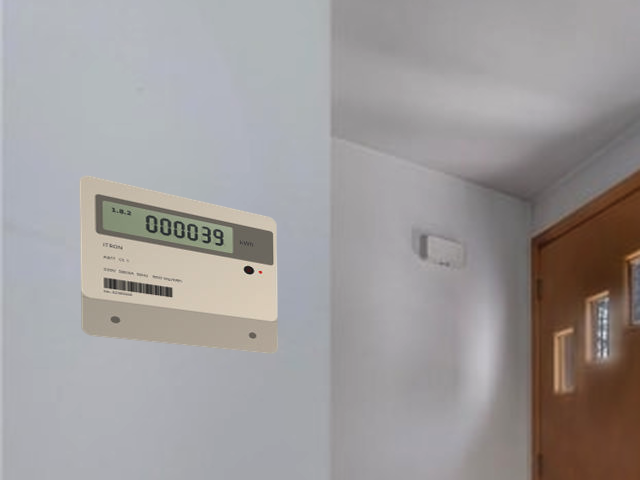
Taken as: 39,kWh
